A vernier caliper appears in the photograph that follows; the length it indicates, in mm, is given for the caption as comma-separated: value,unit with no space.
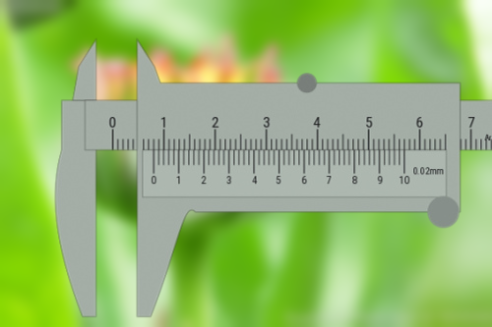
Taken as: 8.0,mm
